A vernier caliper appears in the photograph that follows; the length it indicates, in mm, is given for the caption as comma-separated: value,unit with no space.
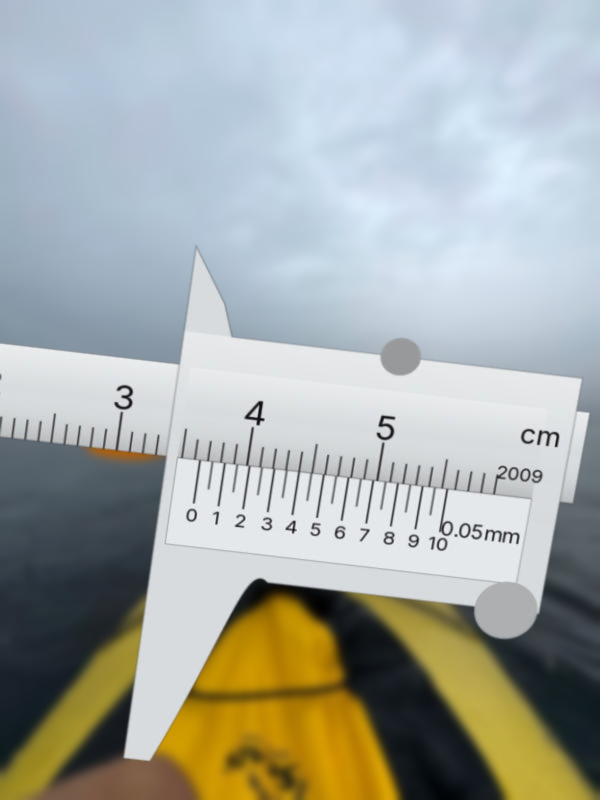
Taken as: 36.4,mm
